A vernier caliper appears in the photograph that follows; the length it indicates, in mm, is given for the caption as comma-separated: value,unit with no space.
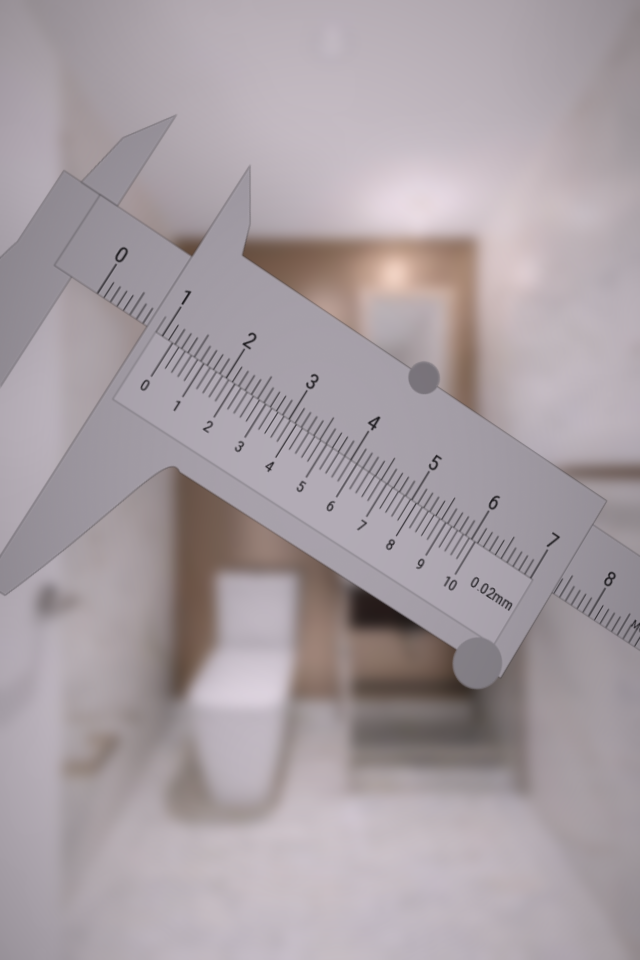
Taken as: 11.6,mm
